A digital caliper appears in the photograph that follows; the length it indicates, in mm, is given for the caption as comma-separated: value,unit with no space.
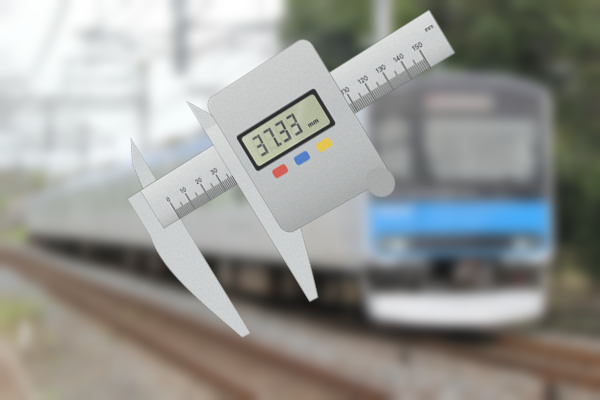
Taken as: 37.33,mm
